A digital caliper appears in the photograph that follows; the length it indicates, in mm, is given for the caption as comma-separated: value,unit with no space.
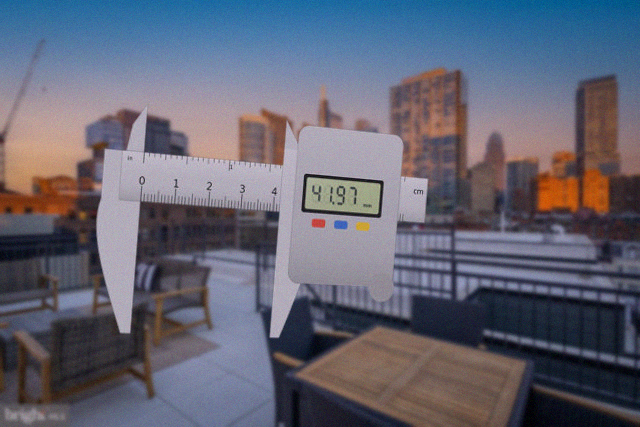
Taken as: 41.97,mm
